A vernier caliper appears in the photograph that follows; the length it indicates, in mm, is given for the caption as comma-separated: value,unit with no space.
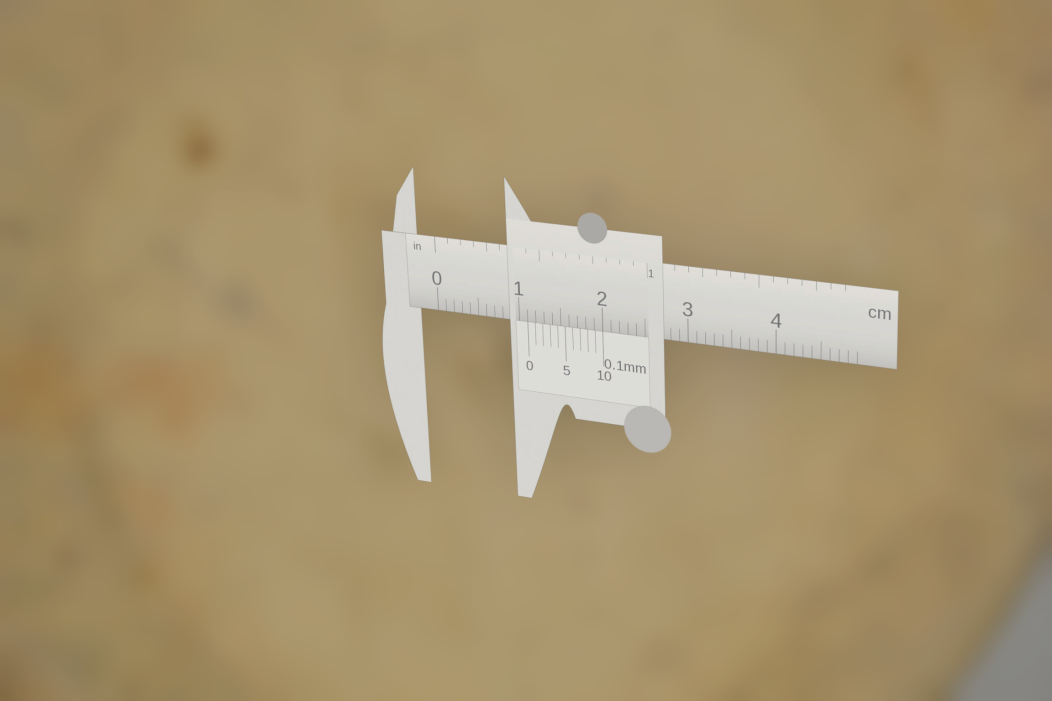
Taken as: 11.0,mm
